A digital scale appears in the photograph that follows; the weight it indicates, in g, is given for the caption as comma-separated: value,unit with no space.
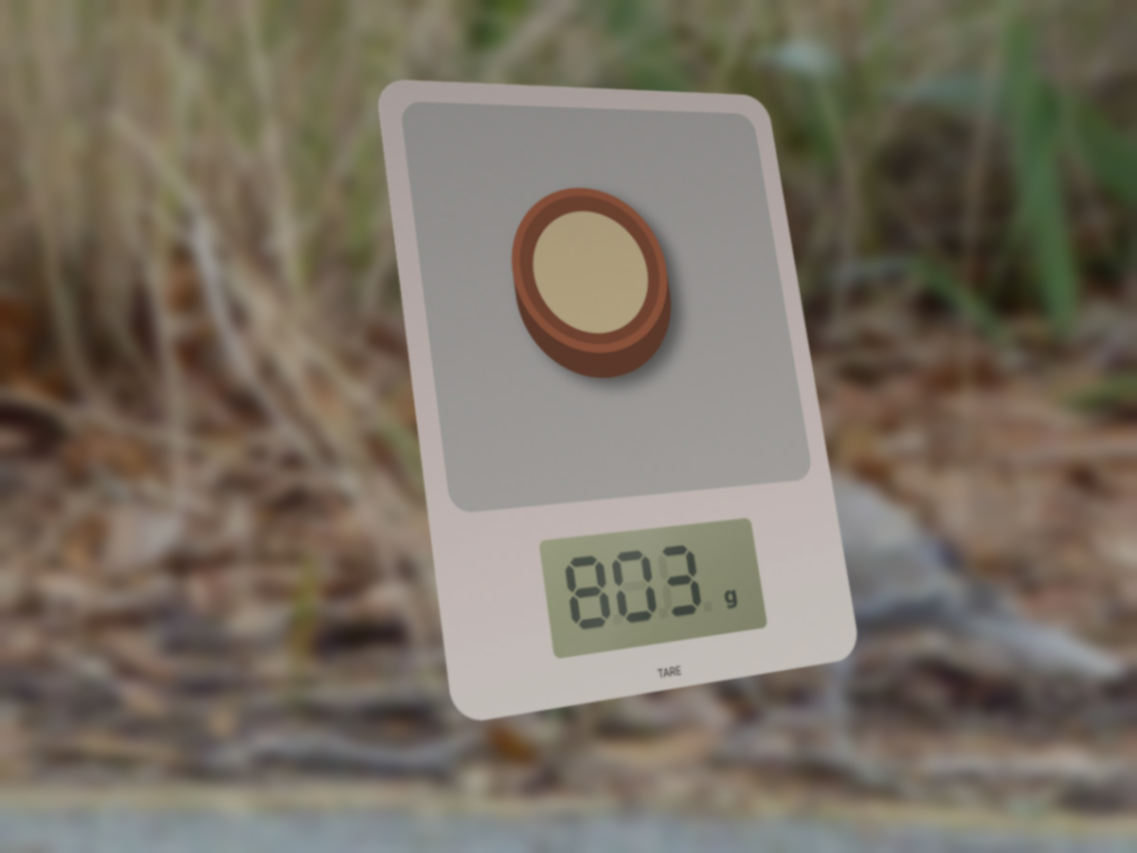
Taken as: 803,g
